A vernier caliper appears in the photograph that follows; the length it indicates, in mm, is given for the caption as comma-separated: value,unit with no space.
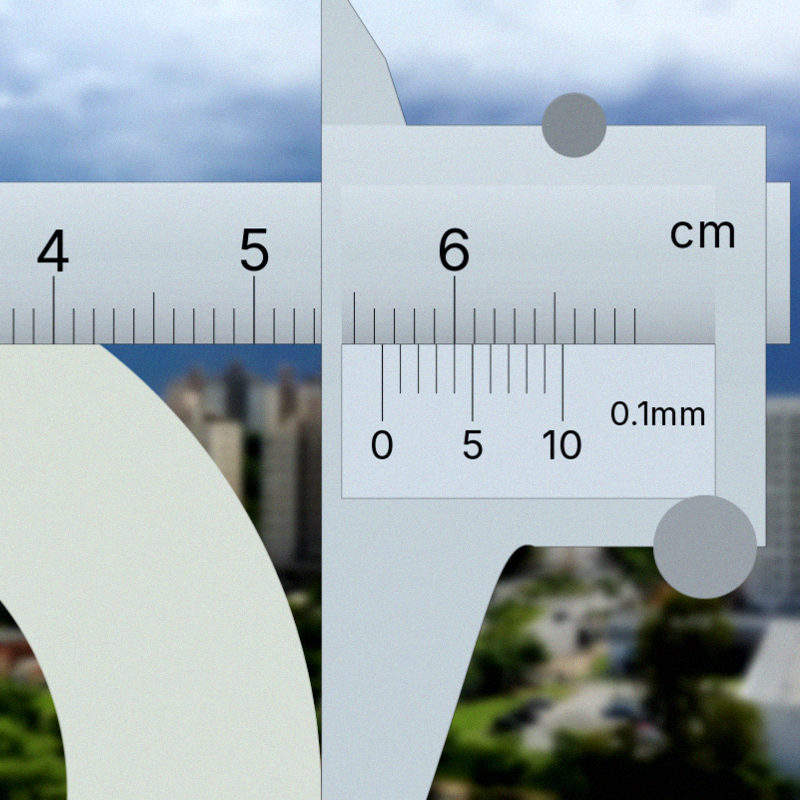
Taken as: 56.4,mm
